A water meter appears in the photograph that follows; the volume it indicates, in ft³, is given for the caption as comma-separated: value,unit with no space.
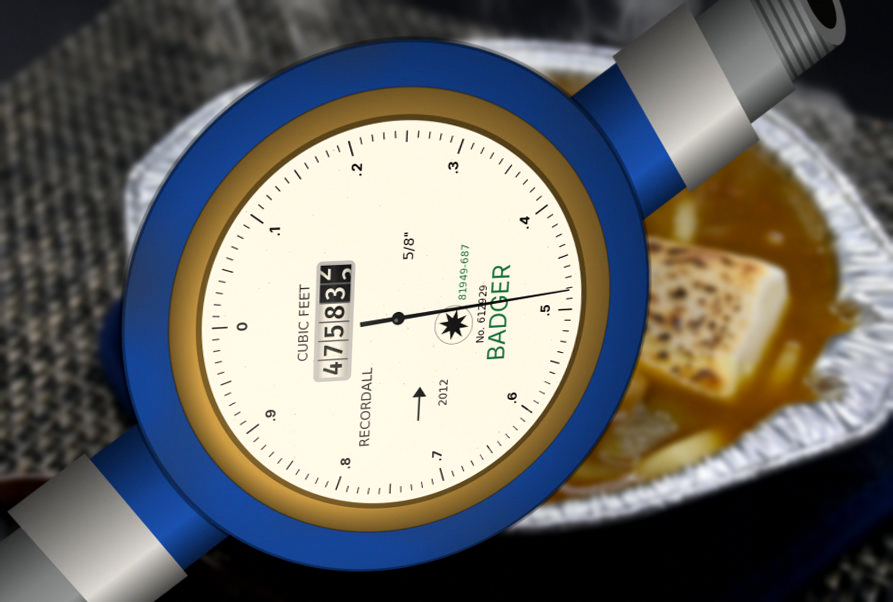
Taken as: 475832.48,ft³
